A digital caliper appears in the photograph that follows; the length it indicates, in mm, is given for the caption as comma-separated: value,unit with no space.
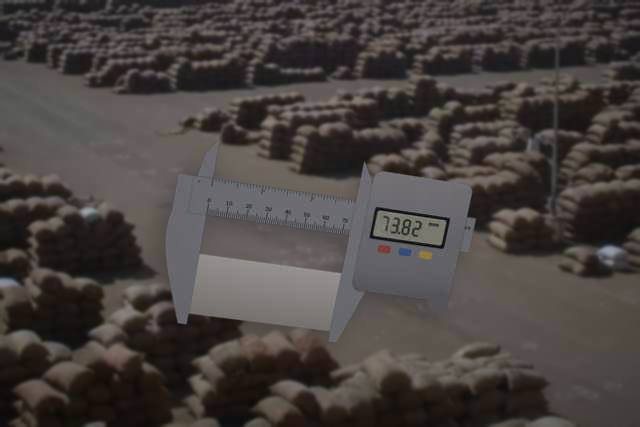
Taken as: 73.82,mm
